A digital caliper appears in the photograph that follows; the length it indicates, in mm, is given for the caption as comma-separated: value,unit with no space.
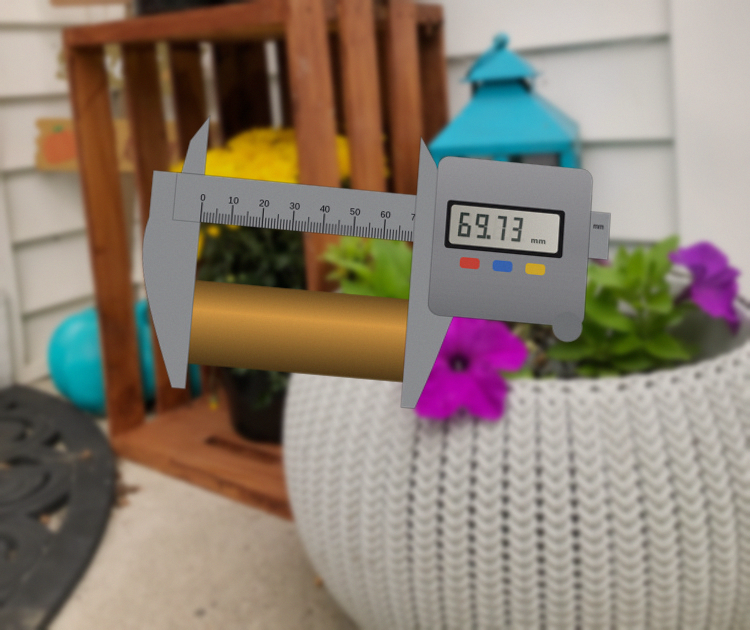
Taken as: 69.73,mm
